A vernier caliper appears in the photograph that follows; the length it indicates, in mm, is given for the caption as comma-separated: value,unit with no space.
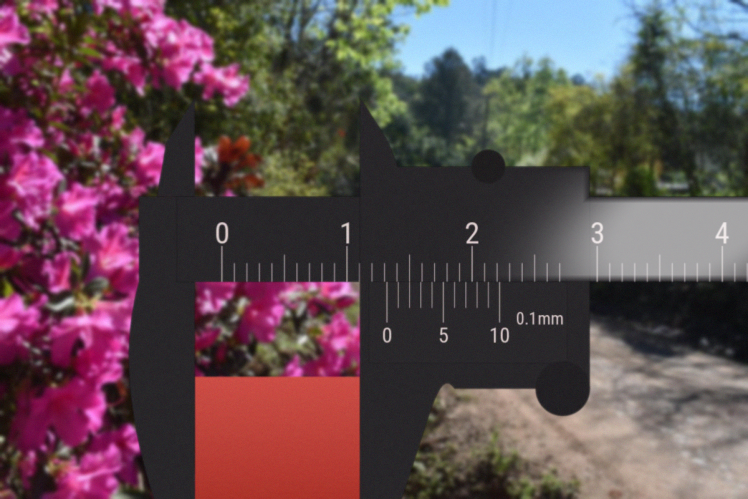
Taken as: 13.2,mm
